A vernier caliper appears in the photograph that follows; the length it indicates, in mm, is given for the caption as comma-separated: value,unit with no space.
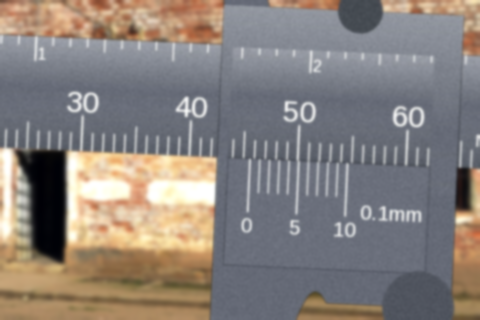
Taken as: 45.6,mm
